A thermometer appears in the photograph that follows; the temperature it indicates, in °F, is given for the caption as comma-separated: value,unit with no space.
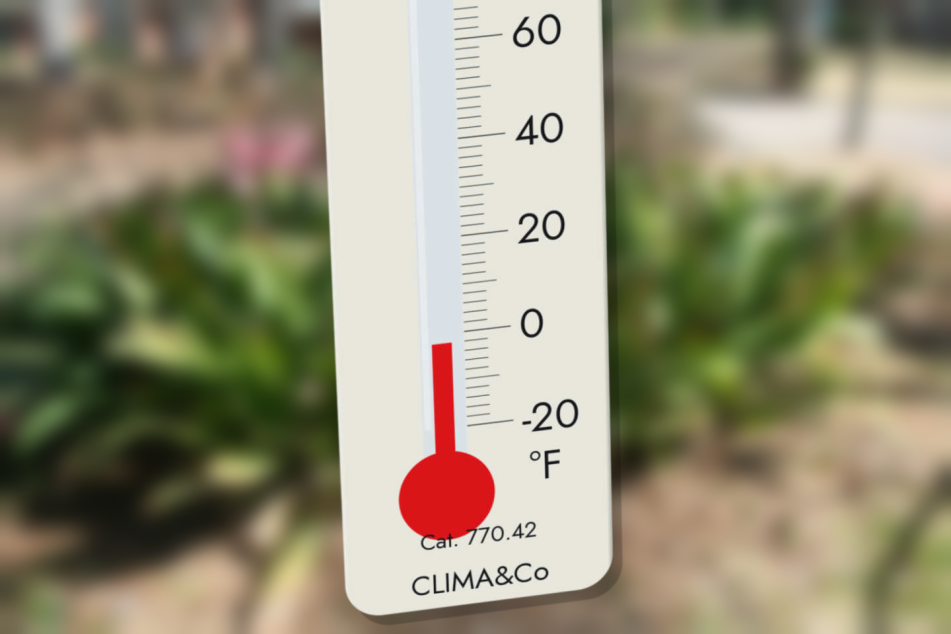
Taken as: -2,°F
